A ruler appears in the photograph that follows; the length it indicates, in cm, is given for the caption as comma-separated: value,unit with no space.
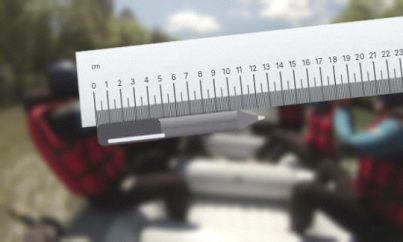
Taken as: 12.5,cm
